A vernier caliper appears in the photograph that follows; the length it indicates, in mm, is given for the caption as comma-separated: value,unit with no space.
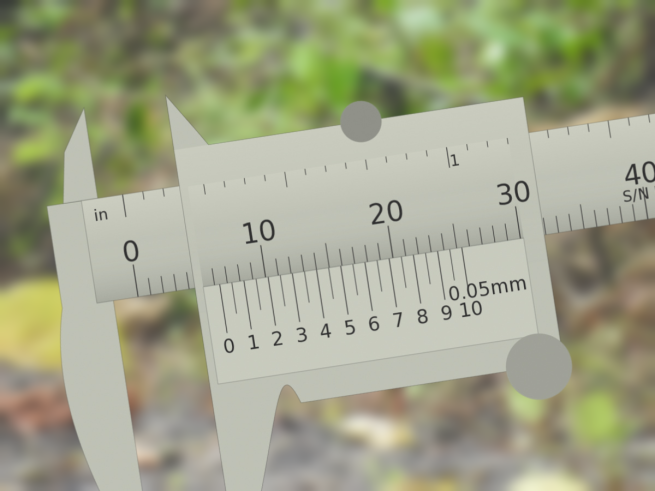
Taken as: 6.4,mm
